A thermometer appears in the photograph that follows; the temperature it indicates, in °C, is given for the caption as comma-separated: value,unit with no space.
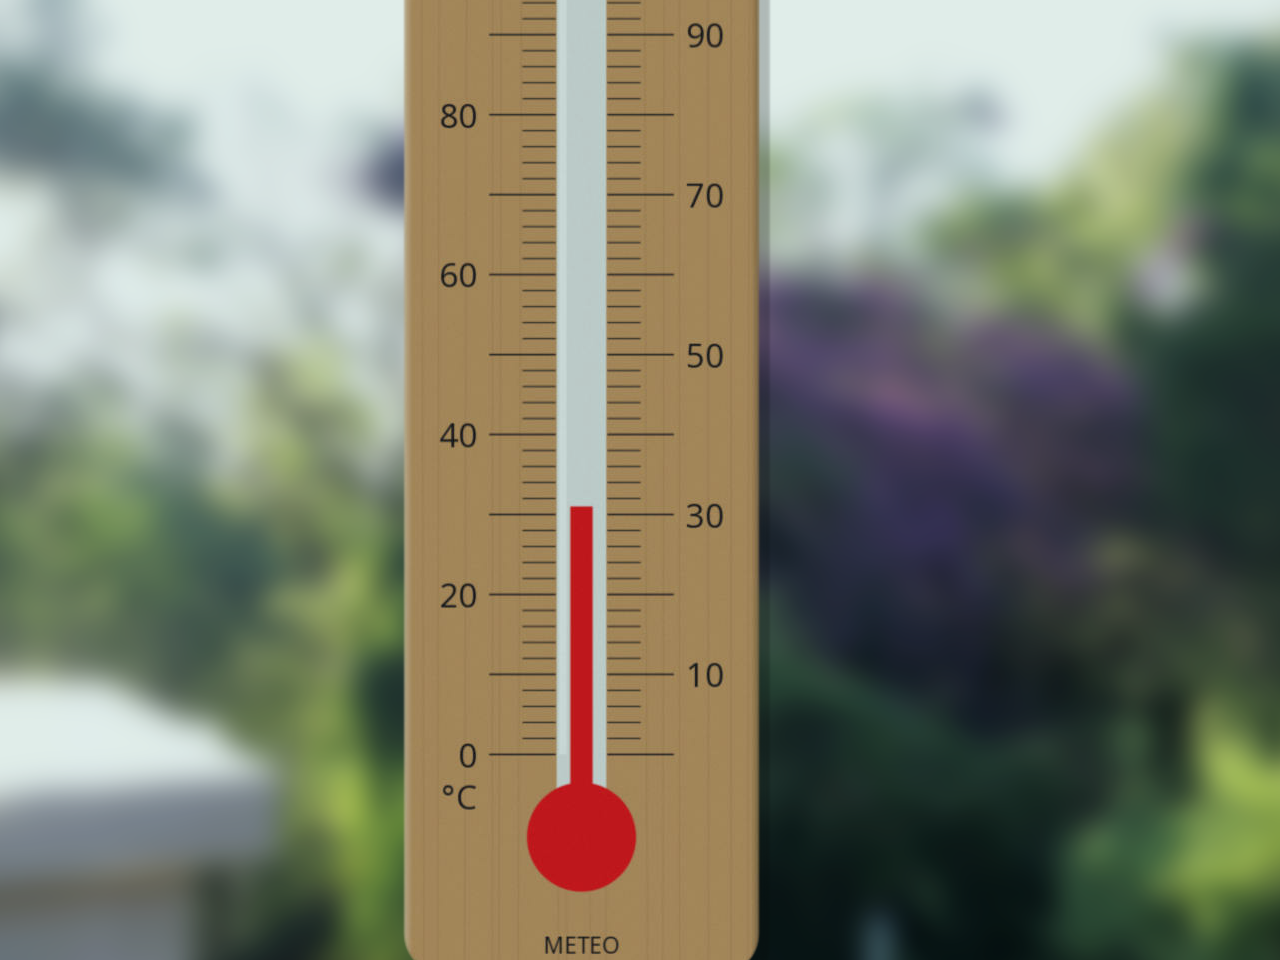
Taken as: 31,°C
